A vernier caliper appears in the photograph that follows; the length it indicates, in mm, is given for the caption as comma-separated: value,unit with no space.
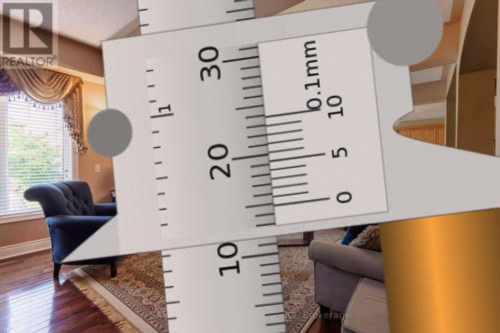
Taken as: 14.8,mm
